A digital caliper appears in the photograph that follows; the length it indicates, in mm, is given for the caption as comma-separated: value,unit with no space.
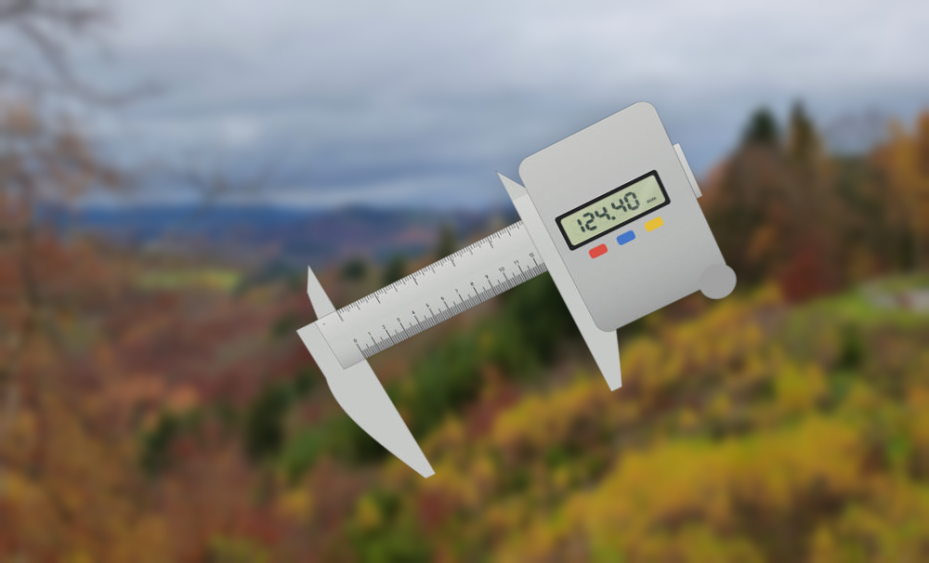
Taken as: 124.40,mm
